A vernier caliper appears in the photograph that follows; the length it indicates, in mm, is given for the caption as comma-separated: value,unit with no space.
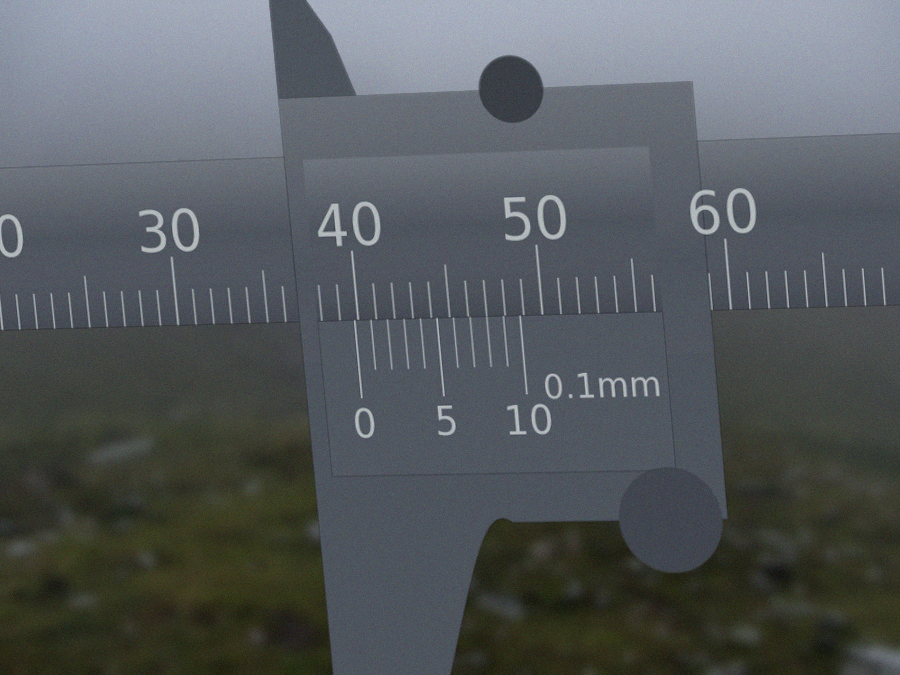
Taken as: 39.8,mm
